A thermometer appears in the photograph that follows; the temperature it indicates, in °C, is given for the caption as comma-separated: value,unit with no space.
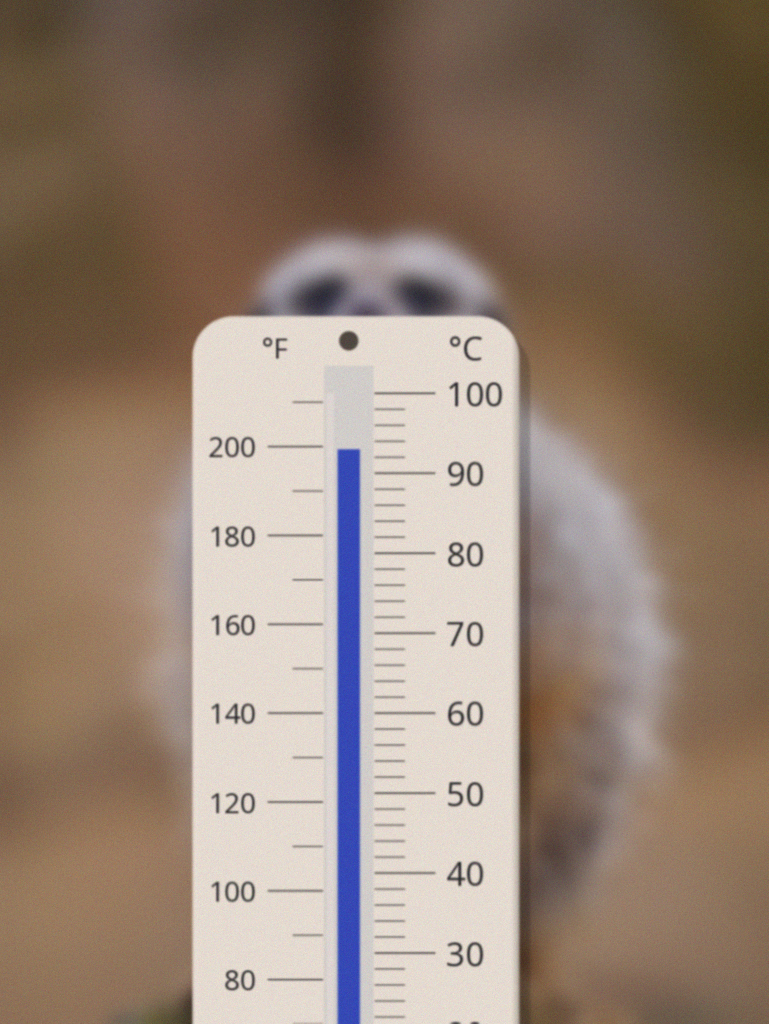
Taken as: 93,°C
